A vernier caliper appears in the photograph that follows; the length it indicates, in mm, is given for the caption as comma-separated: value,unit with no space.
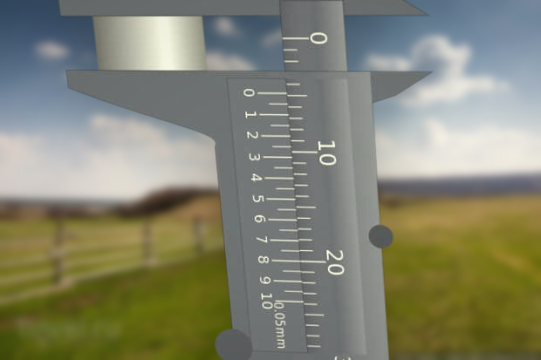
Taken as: 4.8,mm
